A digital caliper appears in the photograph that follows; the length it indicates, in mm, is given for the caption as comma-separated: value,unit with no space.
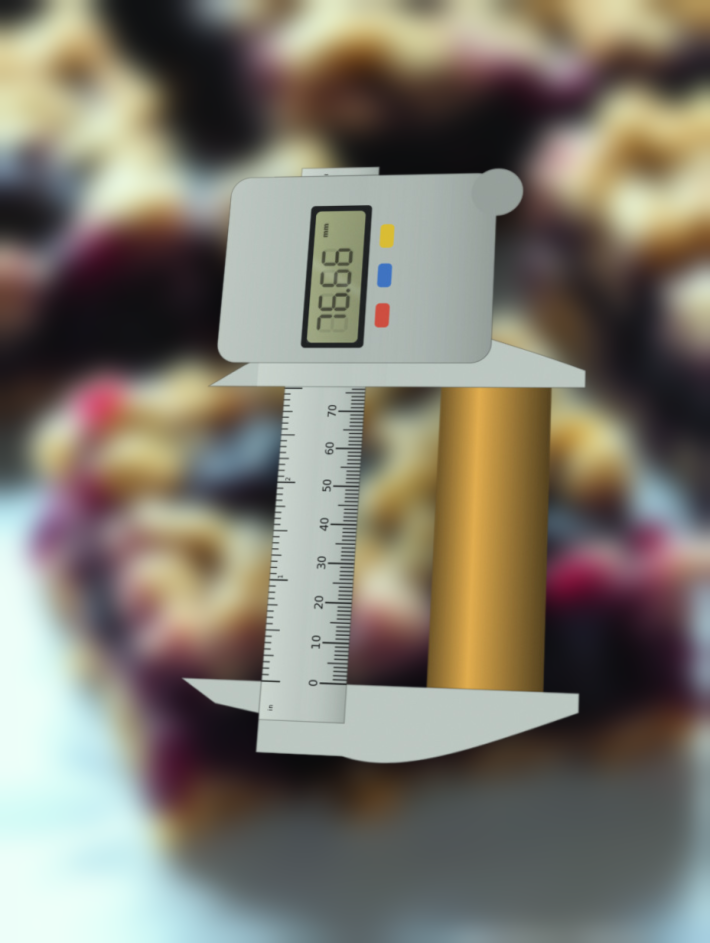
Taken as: 76.66,mm
